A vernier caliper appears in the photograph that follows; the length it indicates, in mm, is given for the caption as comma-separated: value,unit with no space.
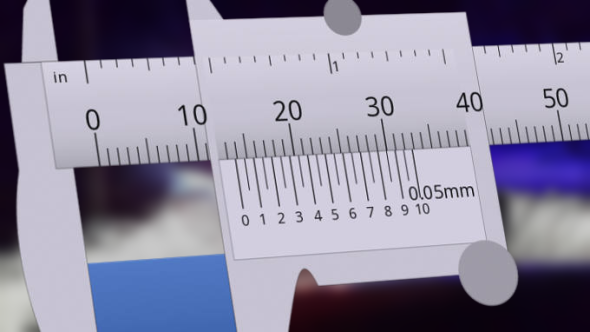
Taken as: 13.8,mm
